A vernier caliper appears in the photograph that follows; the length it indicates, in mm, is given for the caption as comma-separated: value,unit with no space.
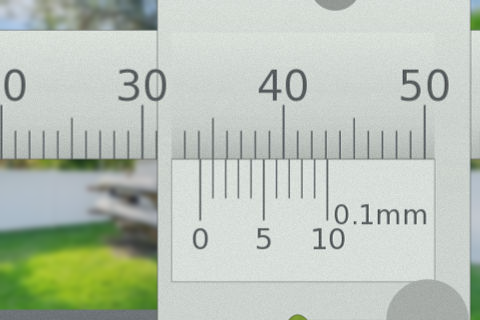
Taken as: 34.1,mm
